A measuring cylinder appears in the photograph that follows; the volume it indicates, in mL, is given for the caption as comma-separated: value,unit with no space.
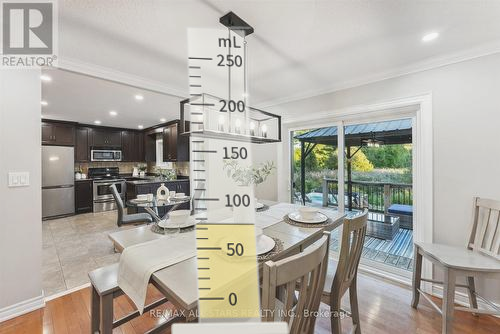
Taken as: 75,mL
